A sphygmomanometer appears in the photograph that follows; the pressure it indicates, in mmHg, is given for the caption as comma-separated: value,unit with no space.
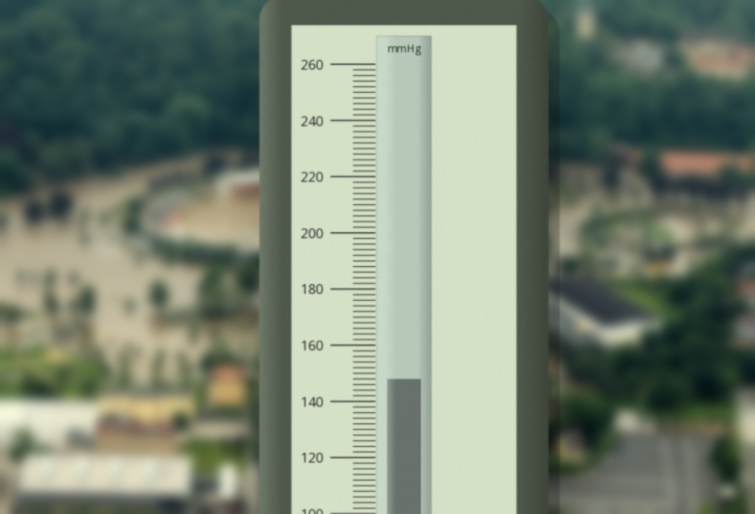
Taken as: 148,mmHg
